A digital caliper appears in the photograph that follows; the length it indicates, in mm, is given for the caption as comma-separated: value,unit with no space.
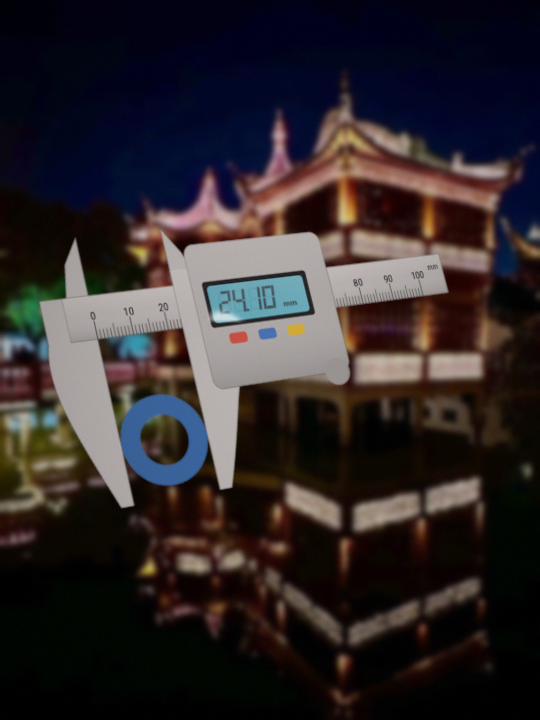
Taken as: 24.10,mm
